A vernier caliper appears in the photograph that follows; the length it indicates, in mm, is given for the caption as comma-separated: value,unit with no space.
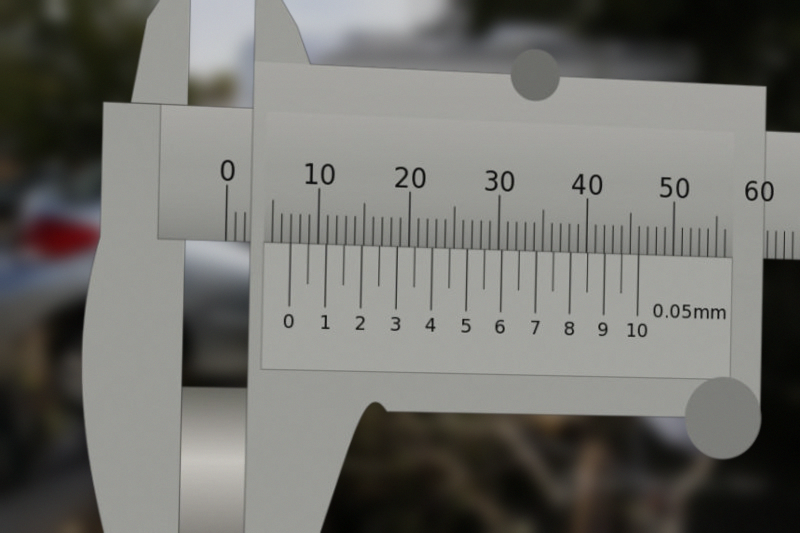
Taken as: 7.0,mm
